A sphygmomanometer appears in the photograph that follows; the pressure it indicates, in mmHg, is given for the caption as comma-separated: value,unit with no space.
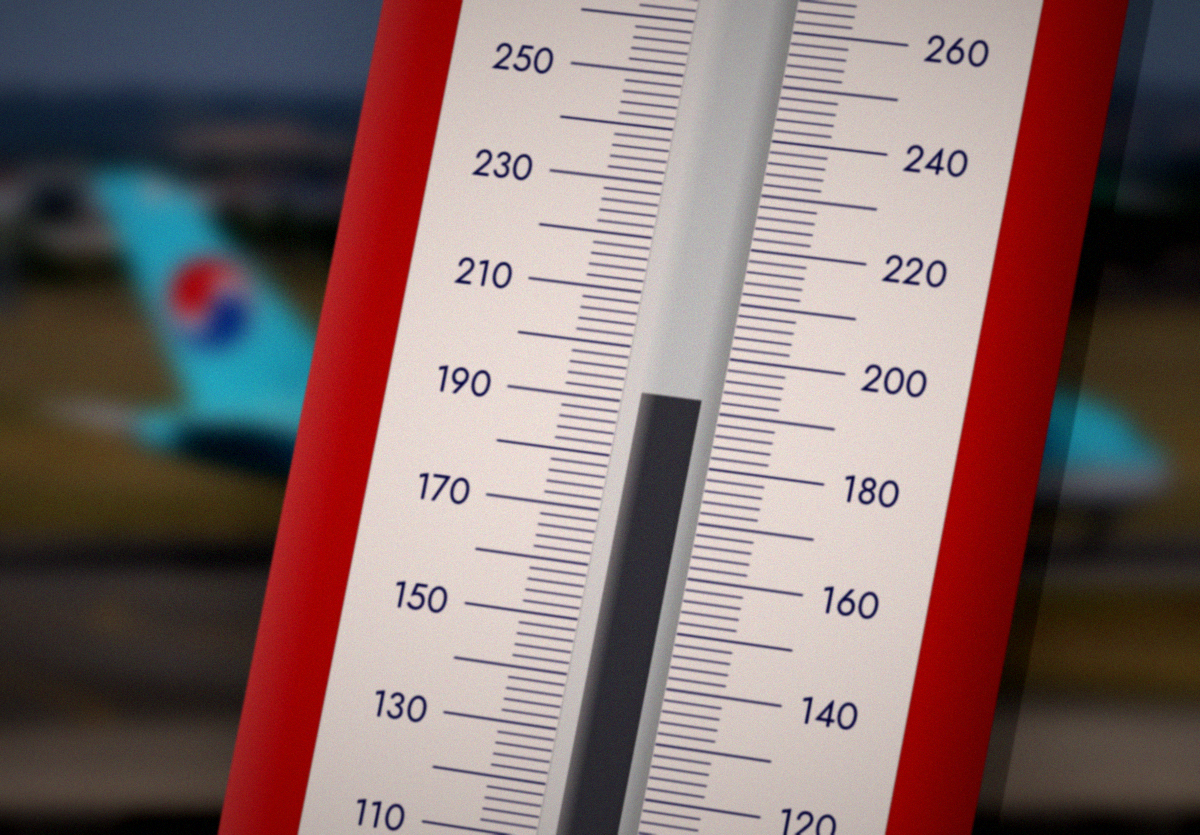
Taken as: 192,mmHg
